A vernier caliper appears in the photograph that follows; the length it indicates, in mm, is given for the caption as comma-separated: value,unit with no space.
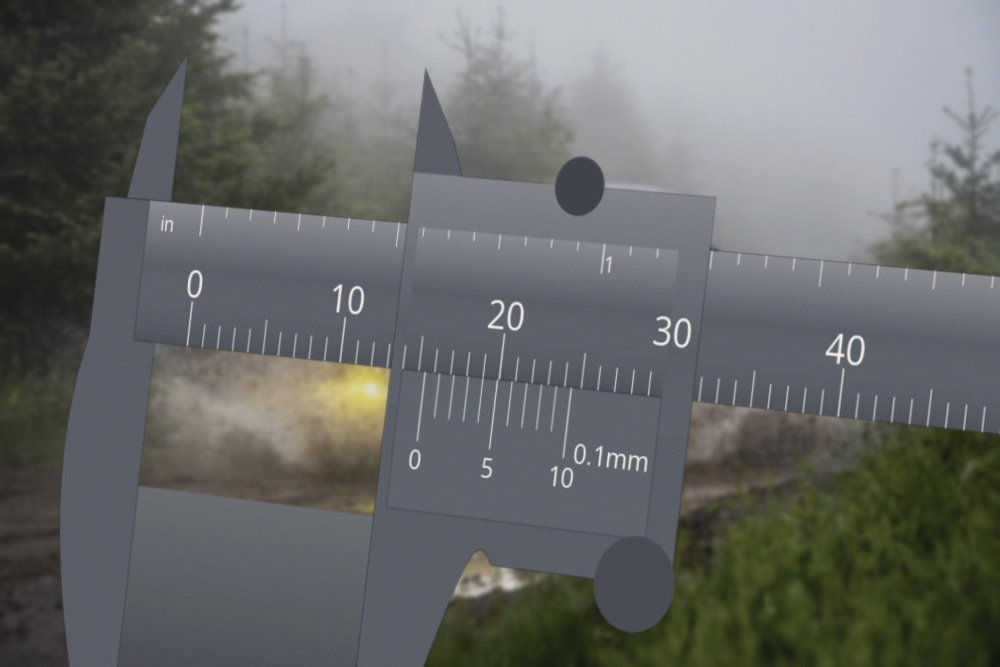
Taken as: 15.4,mm
